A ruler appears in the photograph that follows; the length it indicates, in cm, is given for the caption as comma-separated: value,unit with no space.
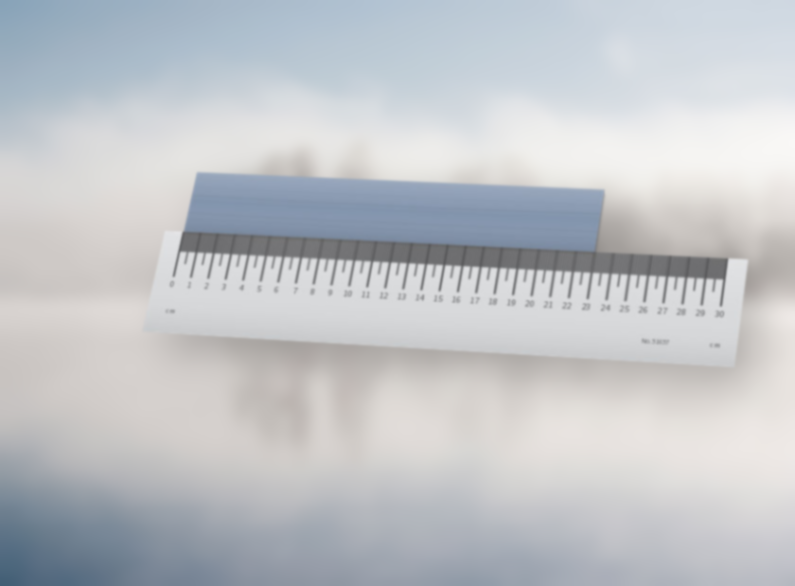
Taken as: 23,cm
